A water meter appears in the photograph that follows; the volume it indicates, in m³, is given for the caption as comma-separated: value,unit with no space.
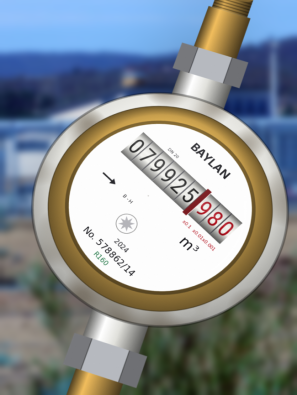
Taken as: 79925.980,m³
